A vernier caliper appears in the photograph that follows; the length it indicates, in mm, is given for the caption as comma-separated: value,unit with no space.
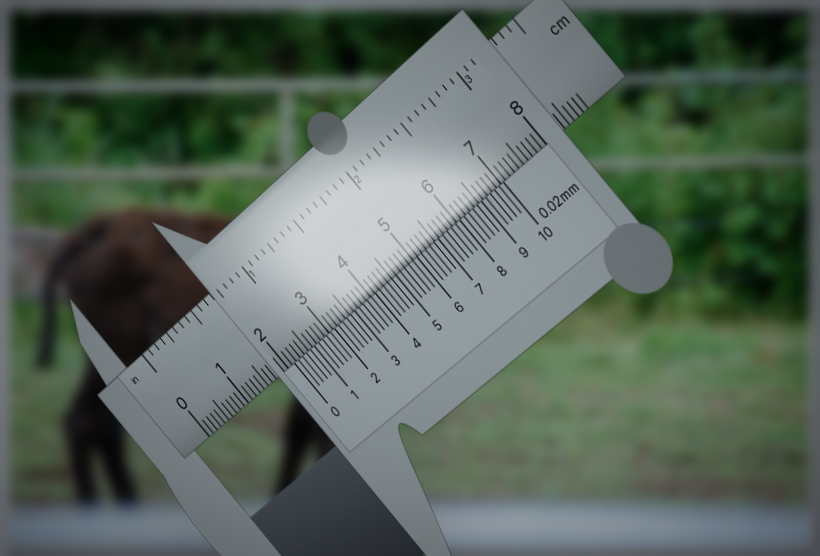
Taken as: 21.5,mm
